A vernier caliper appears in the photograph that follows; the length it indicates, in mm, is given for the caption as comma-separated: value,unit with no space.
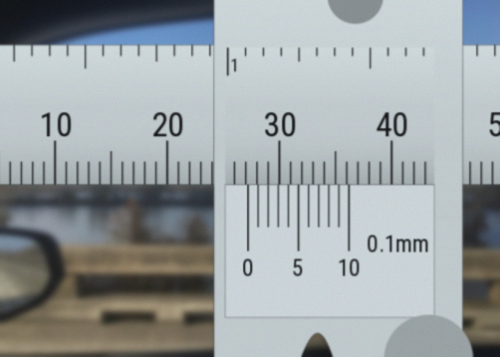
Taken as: 27.2,mm
